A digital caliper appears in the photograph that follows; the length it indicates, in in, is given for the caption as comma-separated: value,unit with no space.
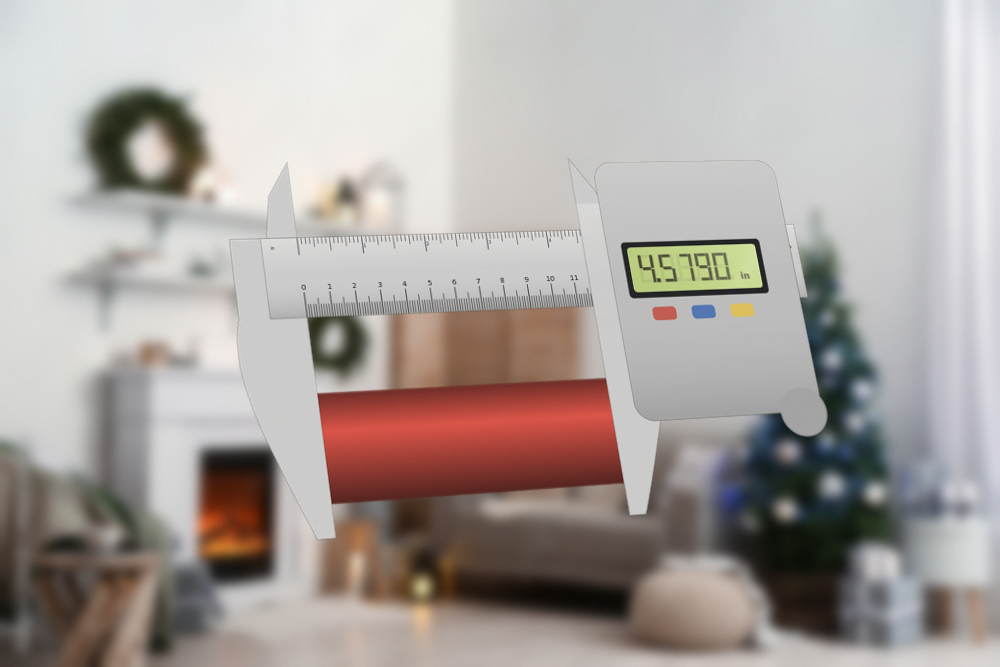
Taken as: 4.5790,in
